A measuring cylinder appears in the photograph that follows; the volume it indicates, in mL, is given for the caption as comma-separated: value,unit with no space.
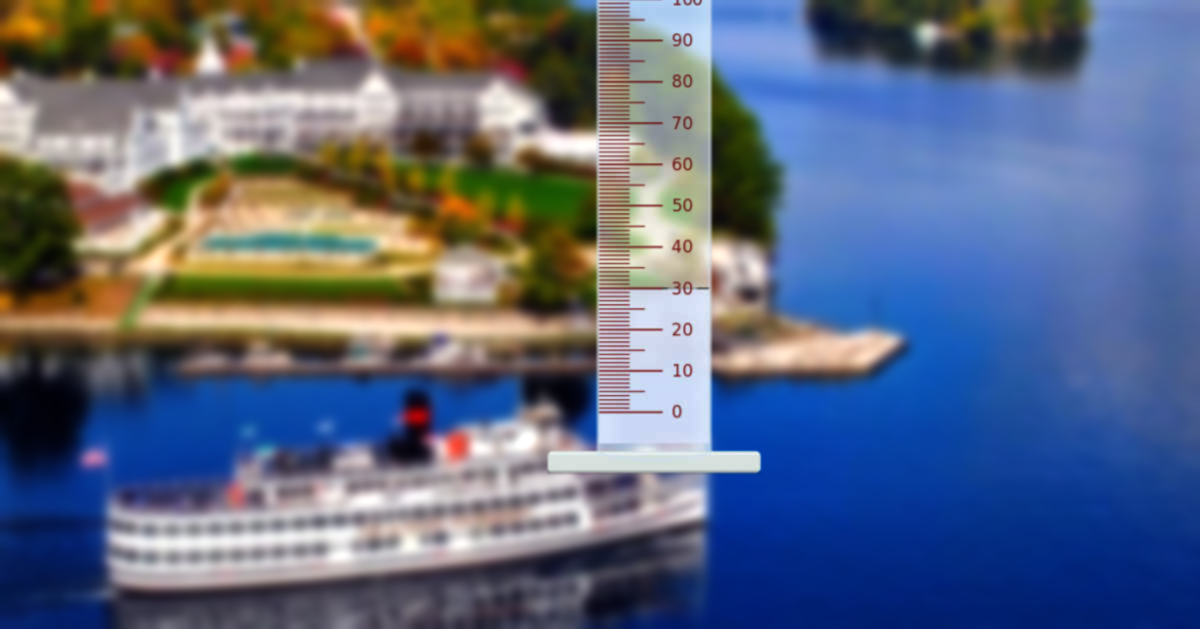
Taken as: 30,mL
